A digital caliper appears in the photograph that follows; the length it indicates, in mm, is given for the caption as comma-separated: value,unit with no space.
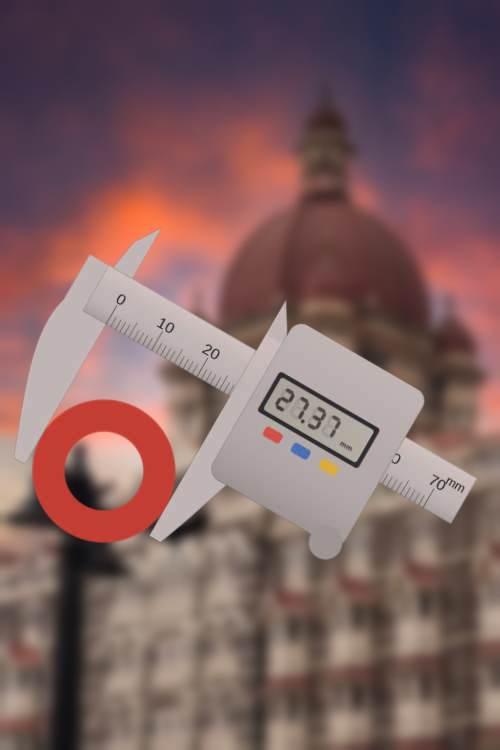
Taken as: 27.37,mm
